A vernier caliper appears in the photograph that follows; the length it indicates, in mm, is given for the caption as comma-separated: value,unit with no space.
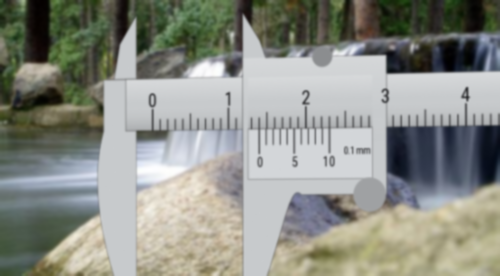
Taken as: 14.0,mm
